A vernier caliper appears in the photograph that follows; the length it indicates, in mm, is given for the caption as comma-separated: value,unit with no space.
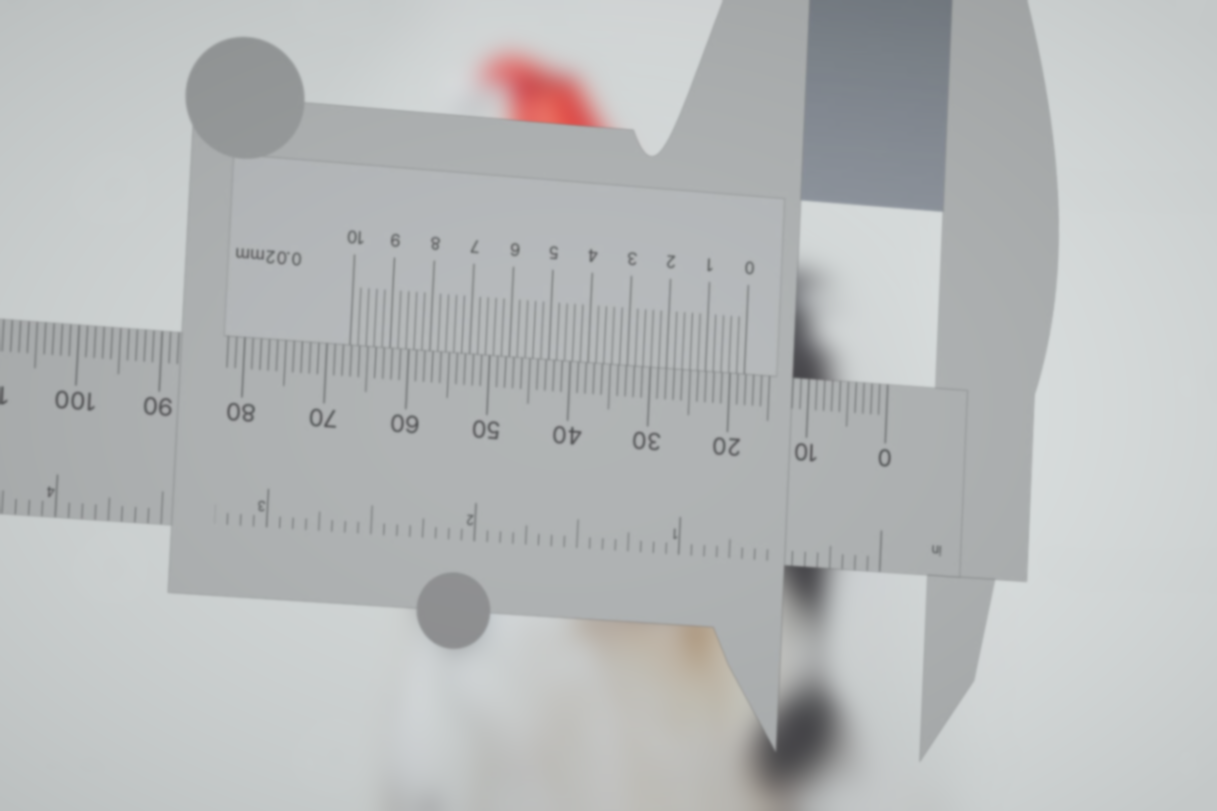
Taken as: 18.2,mm
